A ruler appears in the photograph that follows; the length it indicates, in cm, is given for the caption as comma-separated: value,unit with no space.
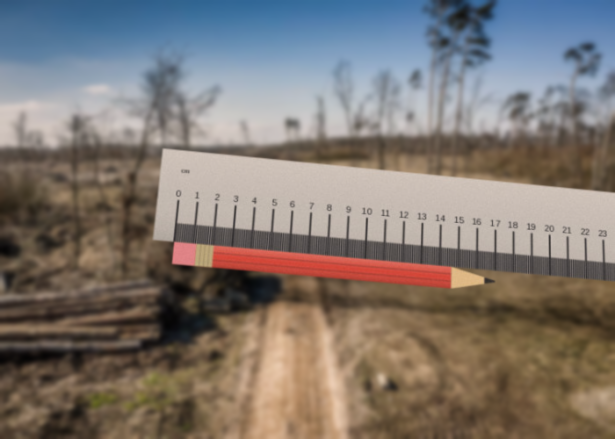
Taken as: 17,cm
